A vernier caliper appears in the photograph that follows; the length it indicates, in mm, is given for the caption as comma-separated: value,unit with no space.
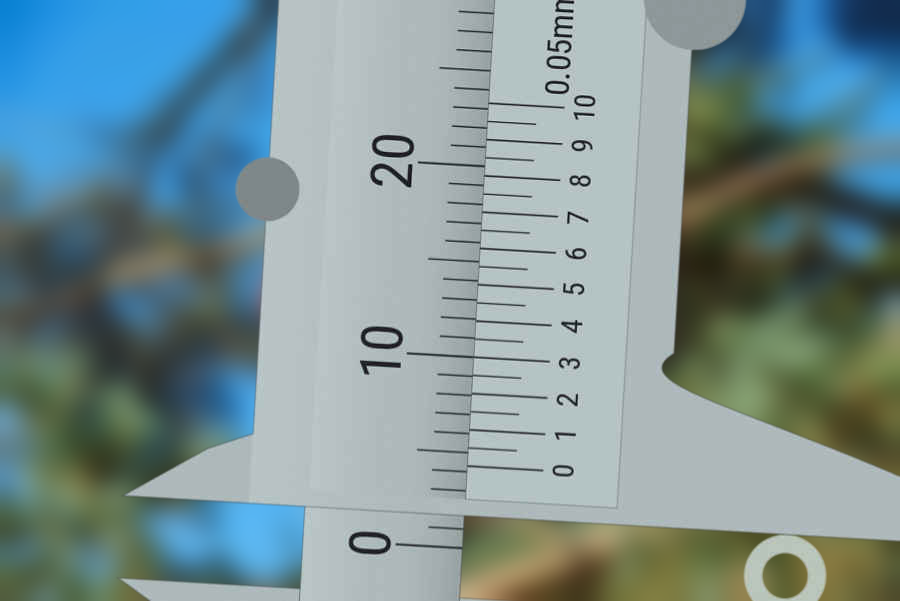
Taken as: 4.3,mm
